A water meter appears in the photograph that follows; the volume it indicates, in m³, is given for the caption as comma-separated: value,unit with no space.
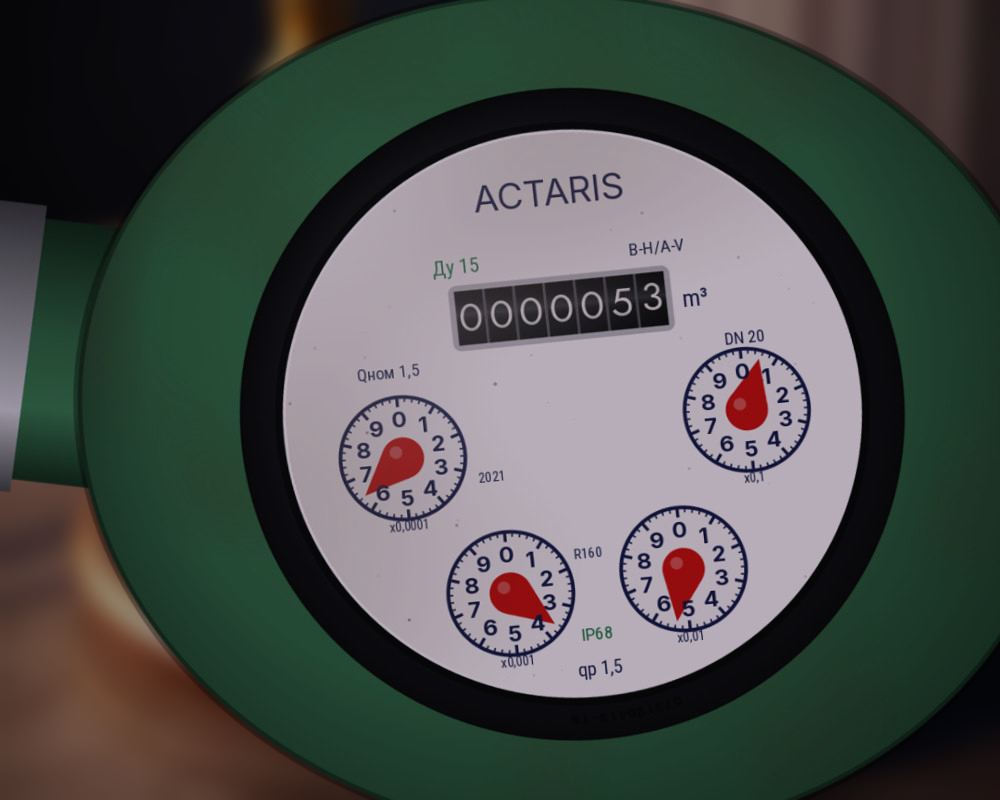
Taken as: 53.0536,m³
